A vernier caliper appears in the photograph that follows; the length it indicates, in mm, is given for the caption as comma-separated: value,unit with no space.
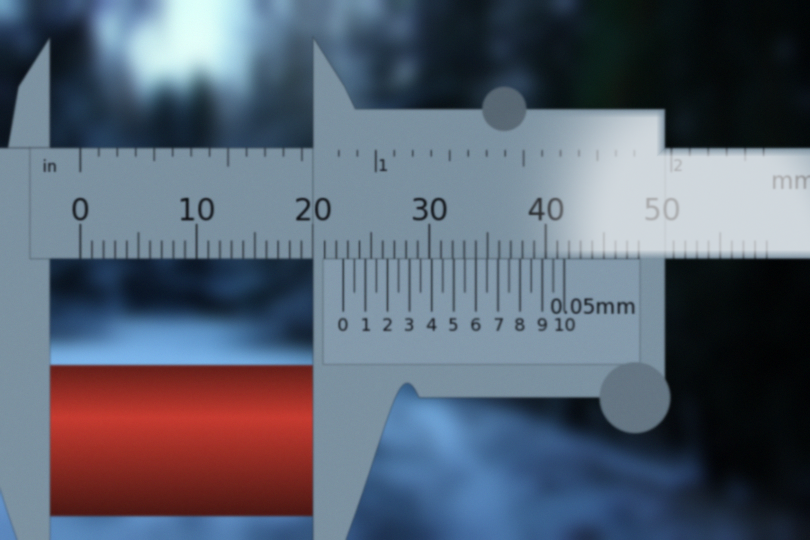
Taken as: 22.6,mm
